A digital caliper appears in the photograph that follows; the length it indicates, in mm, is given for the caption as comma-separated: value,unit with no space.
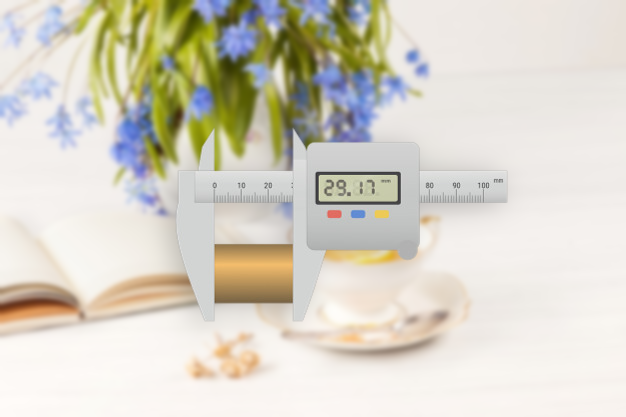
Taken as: 29.17,mm
